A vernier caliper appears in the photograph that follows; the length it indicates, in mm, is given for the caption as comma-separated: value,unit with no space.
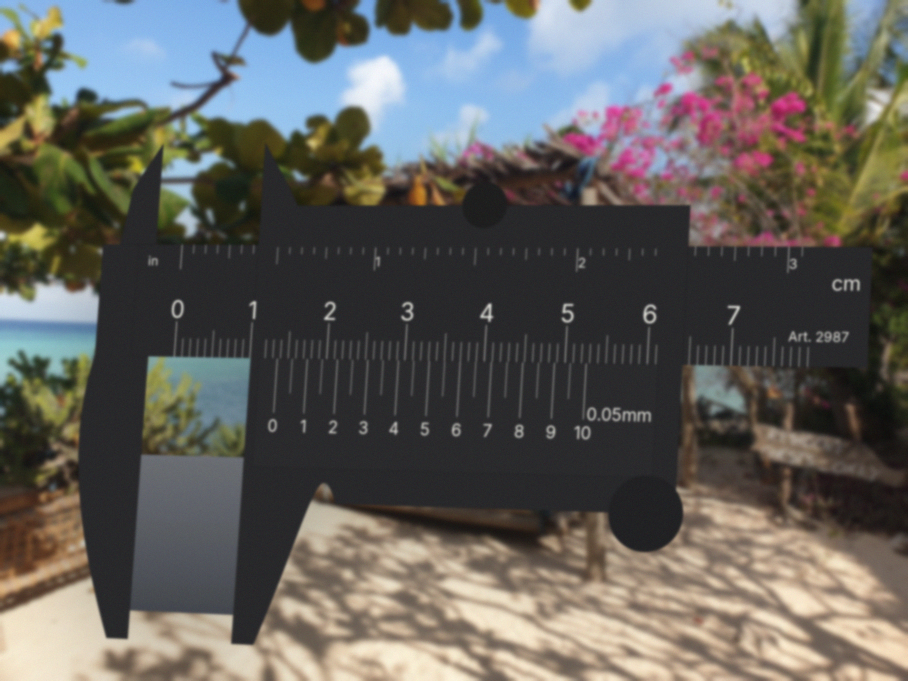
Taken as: 13.6,mm
